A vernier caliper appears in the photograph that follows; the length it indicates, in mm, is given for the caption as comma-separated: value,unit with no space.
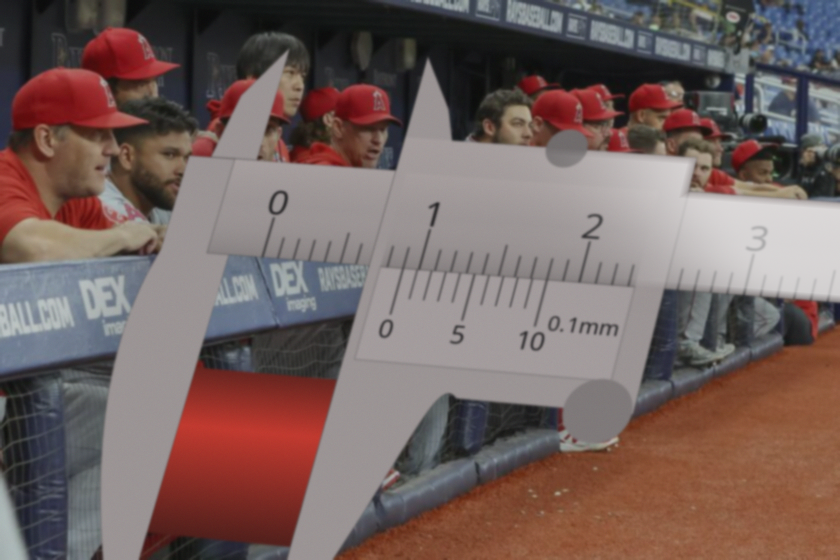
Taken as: 9.0,mm
